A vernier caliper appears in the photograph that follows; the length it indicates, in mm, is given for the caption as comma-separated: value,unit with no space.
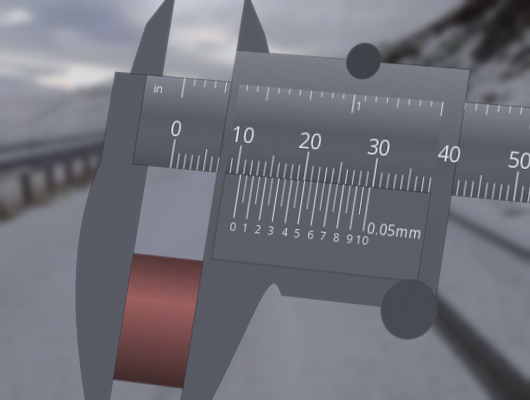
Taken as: 10.6,mm
